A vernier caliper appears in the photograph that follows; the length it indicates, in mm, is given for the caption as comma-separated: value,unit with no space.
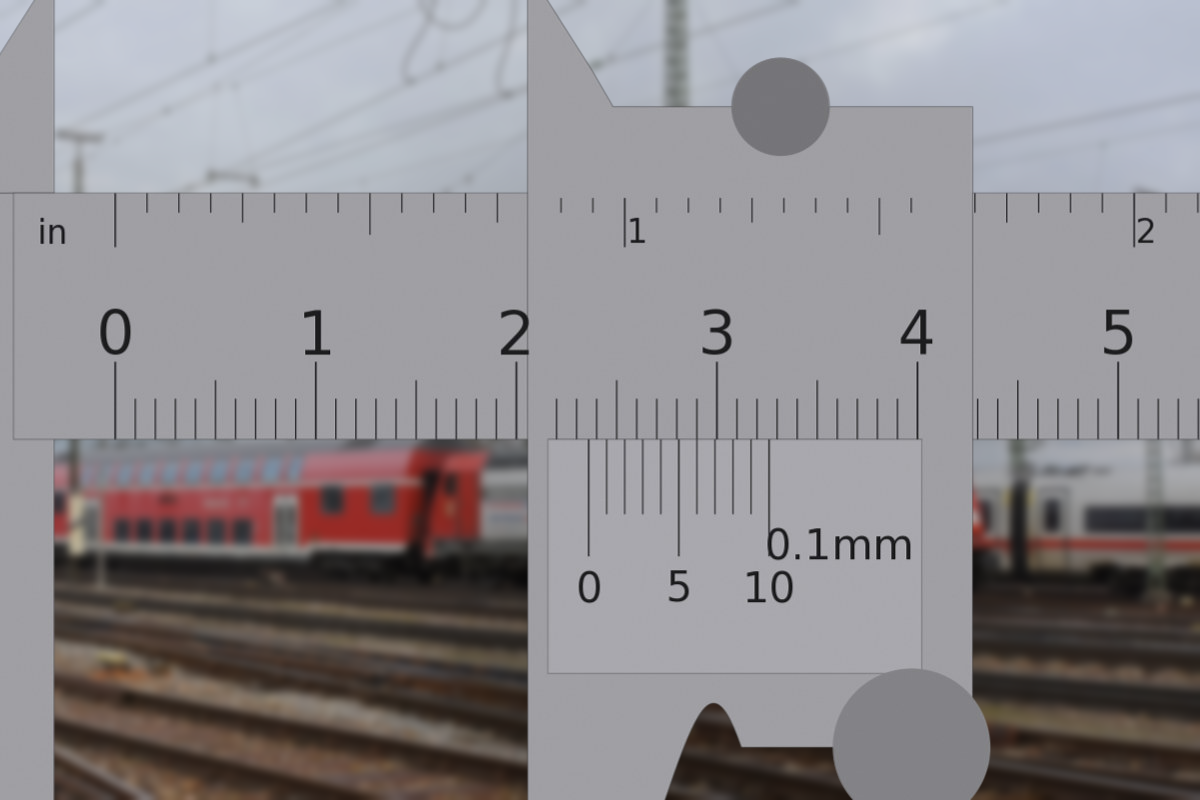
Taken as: 23.6,mm
